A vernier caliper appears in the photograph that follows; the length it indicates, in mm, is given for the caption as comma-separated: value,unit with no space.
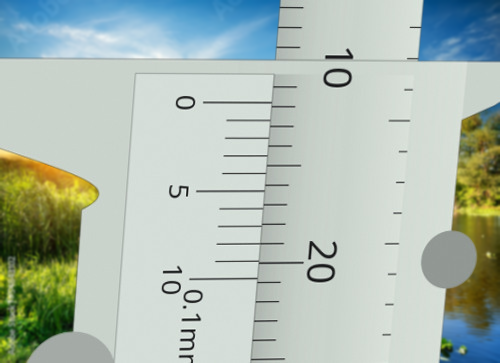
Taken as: 11.8,mm
